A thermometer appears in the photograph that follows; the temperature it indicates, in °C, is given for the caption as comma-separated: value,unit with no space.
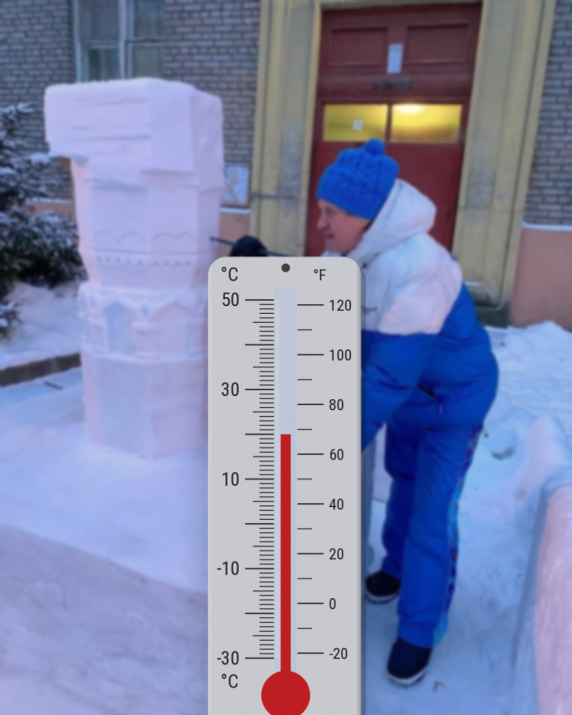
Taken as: 20,°C
